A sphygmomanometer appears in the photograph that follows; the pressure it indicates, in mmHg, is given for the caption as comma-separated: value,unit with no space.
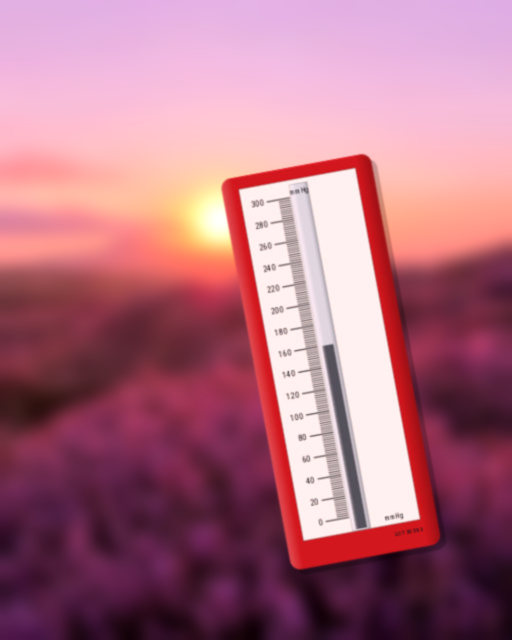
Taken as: 160,mmHg
